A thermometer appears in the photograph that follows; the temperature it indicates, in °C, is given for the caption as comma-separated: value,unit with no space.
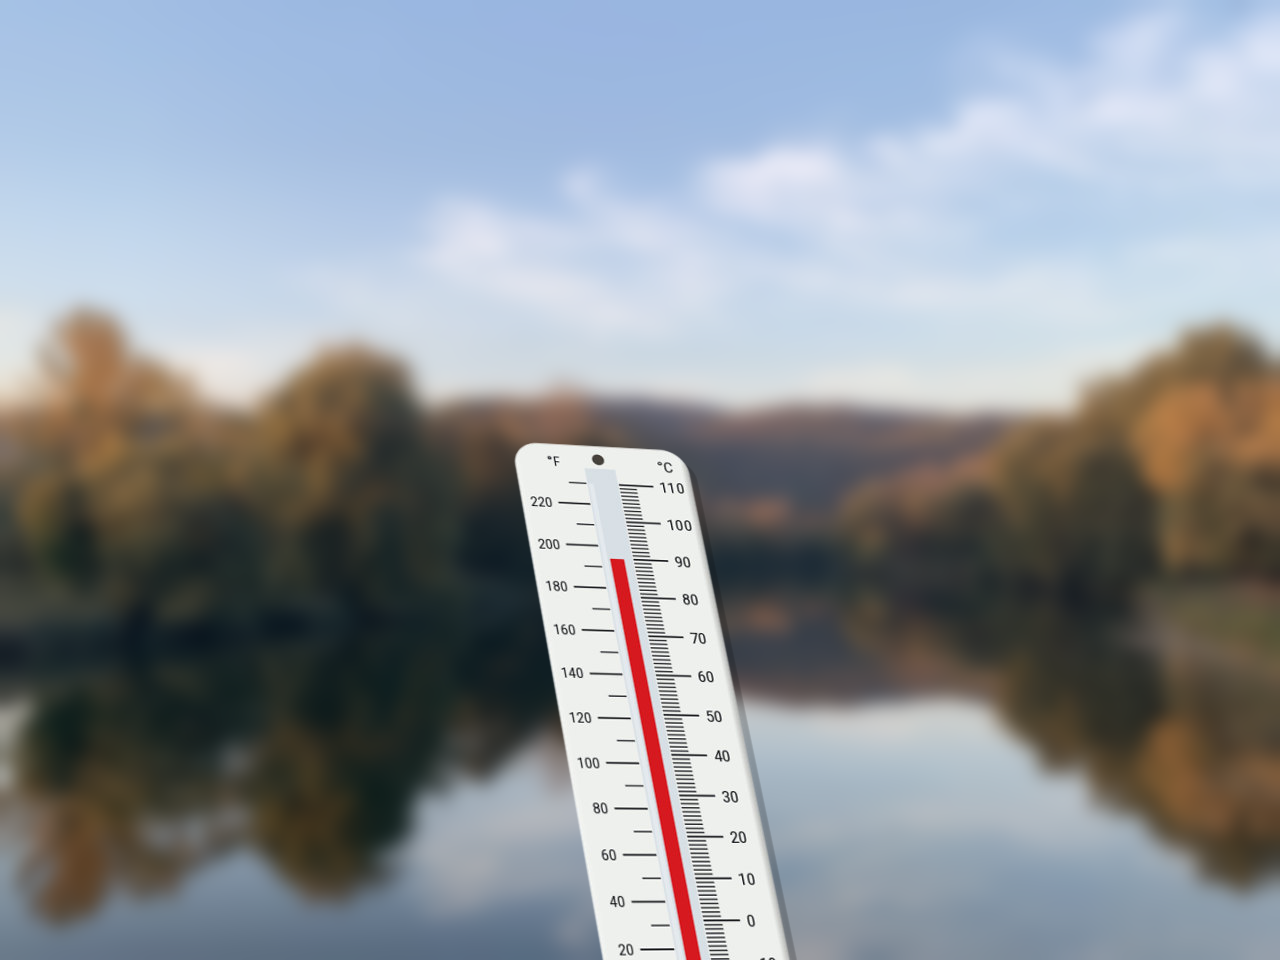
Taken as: 90,°C
